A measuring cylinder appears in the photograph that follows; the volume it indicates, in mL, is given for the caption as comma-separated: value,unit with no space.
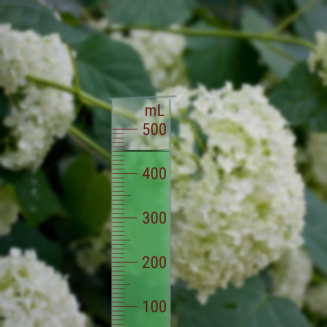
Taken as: 450,mL
